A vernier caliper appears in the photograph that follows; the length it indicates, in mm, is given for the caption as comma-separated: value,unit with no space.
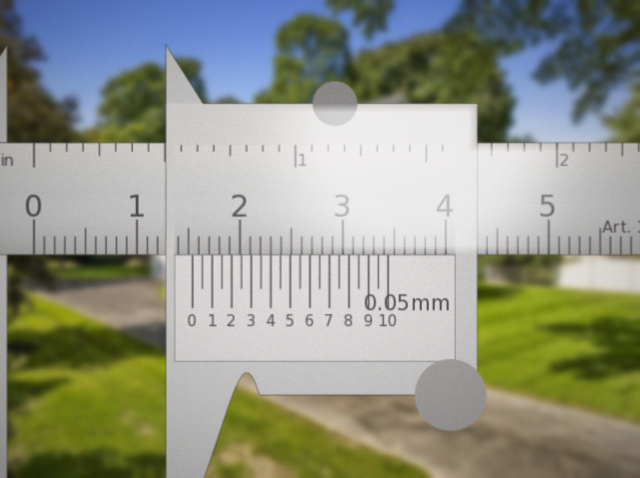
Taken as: 15.4,mm
